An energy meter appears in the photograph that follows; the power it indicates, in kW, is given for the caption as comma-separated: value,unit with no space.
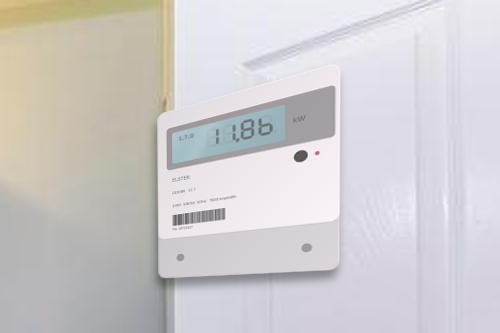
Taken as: 11.86,kW
